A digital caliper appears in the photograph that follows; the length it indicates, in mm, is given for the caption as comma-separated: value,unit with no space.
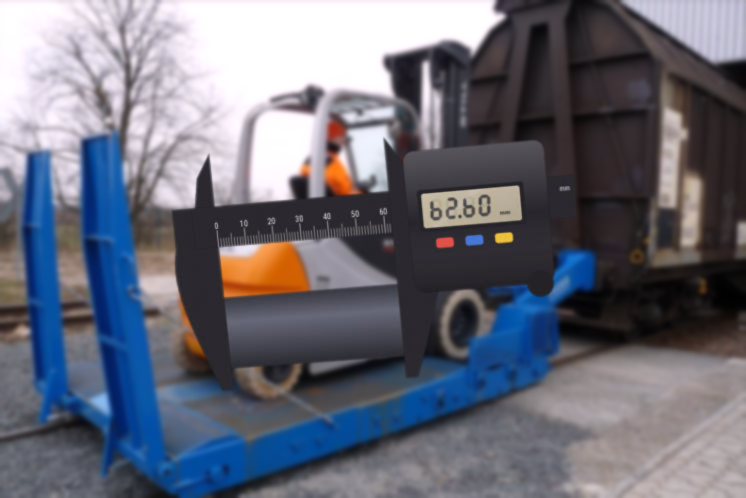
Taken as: 62.60,mm
